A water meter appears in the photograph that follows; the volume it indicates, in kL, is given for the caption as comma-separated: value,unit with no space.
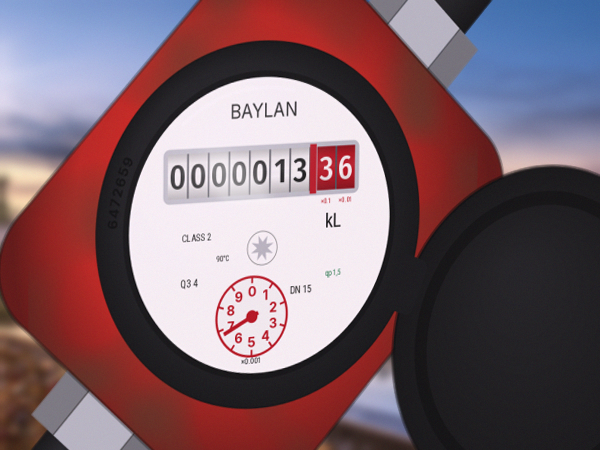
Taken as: 13.366,kL
